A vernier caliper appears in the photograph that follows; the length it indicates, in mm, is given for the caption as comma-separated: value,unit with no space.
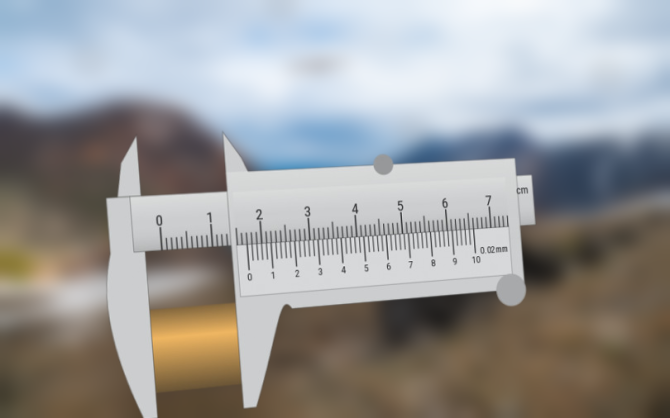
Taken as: 17.0,mm
